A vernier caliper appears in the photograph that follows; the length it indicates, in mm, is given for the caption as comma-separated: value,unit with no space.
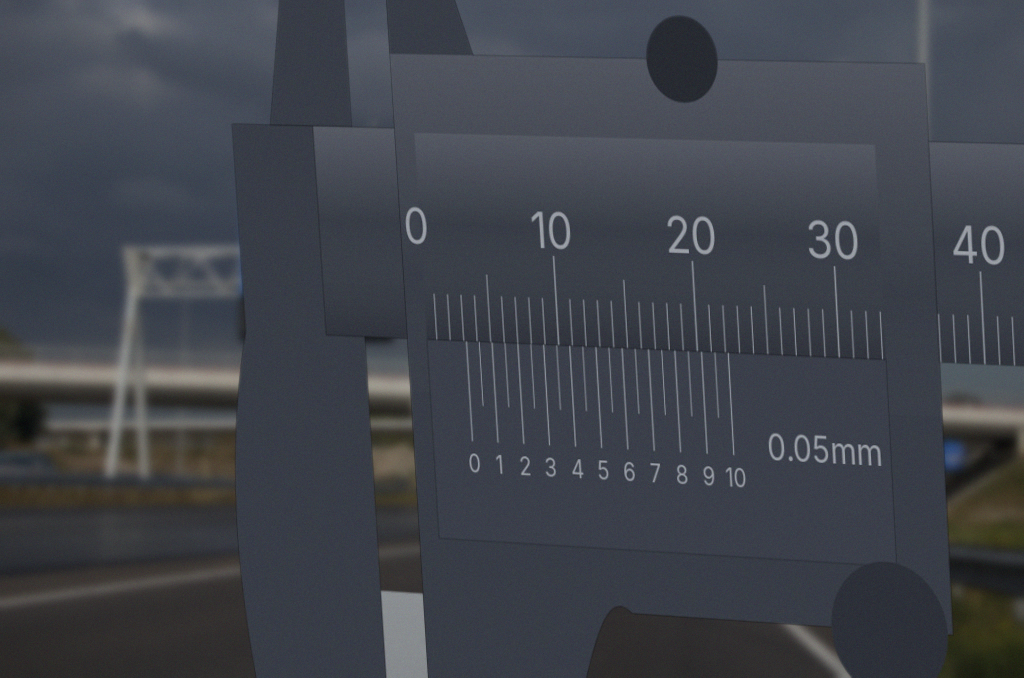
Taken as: 3.2,mm
